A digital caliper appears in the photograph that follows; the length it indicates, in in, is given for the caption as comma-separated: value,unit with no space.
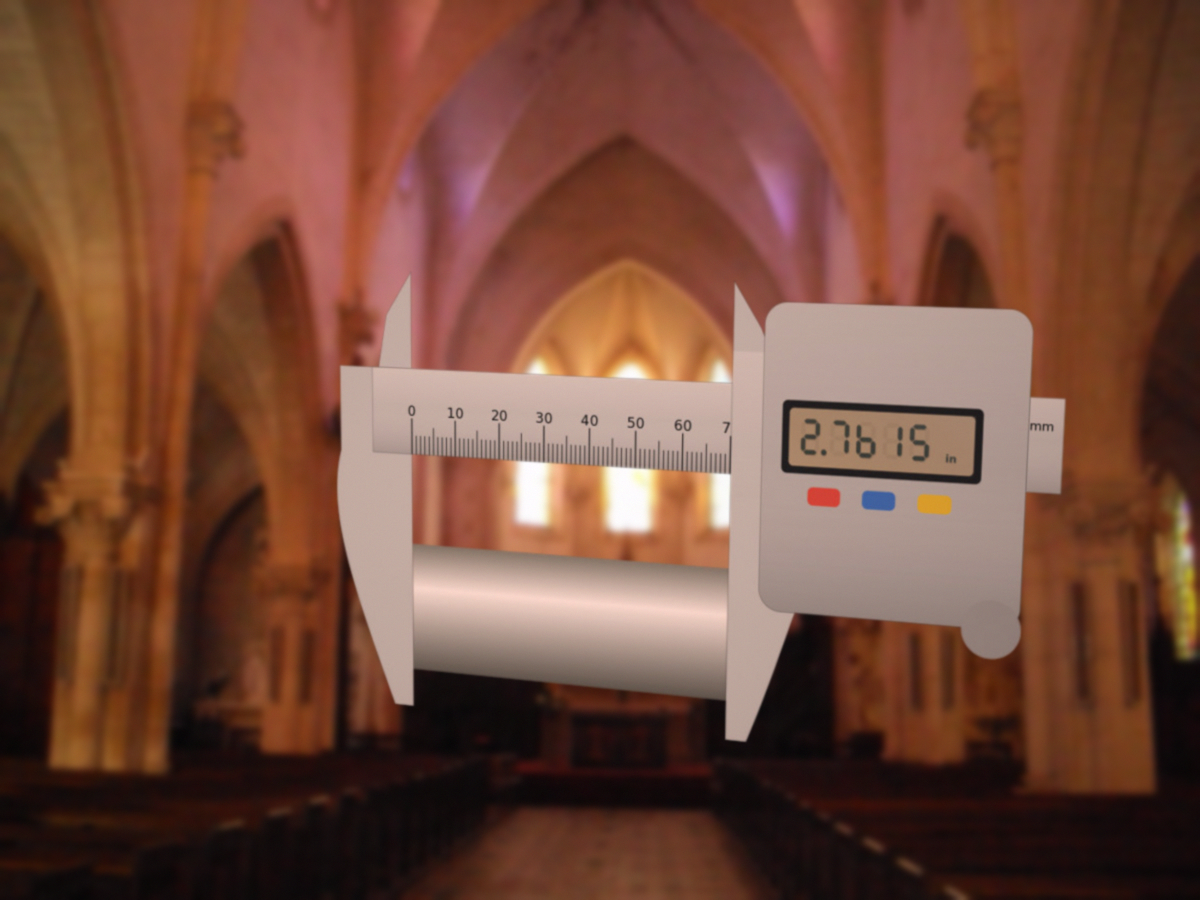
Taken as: 2.7615,in
